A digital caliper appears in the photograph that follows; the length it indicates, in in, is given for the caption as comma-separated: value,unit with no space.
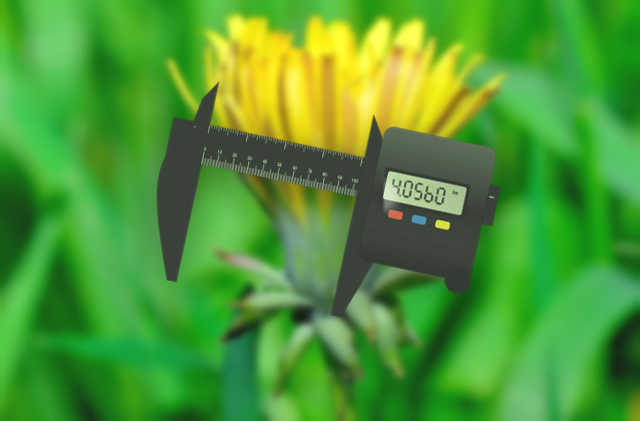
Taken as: 4.0560,in
